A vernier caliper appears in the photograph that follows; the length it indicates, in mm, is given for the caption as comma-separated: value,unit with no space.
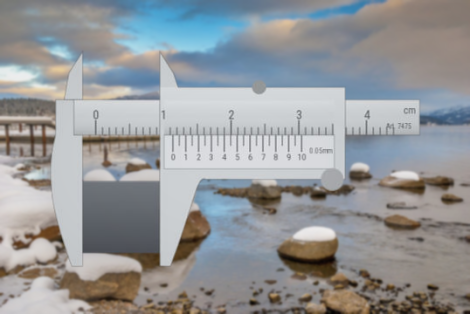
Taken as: 11.4,mm
